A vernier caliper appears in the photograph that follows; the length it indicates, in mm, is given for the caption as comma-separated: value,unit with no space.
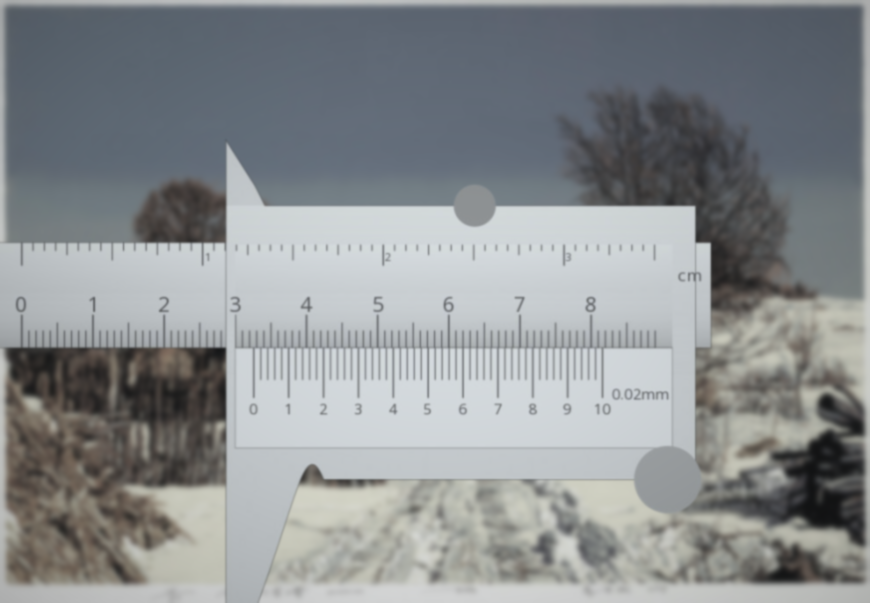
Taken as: 32.6,mm
